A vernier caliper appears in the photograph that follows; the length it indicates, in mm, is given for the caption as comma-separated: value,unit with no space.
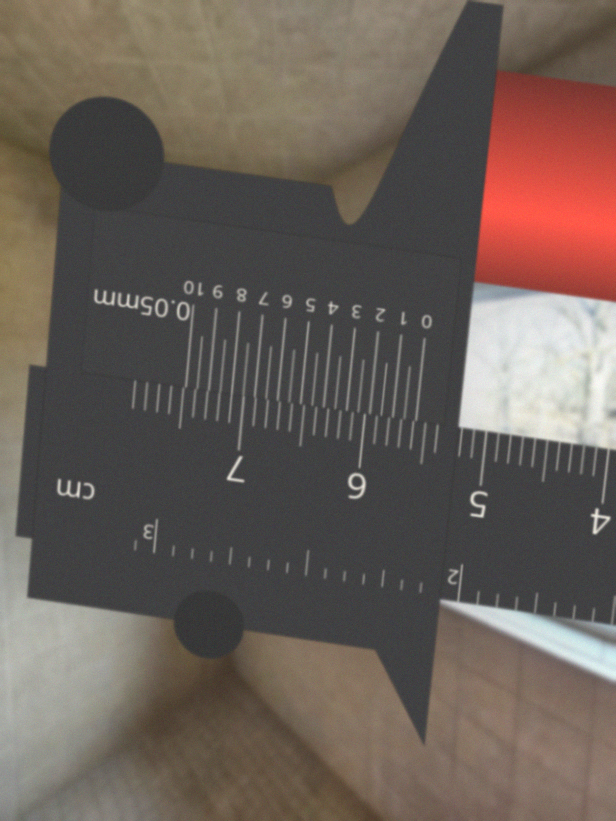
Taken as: 55.8,mm
